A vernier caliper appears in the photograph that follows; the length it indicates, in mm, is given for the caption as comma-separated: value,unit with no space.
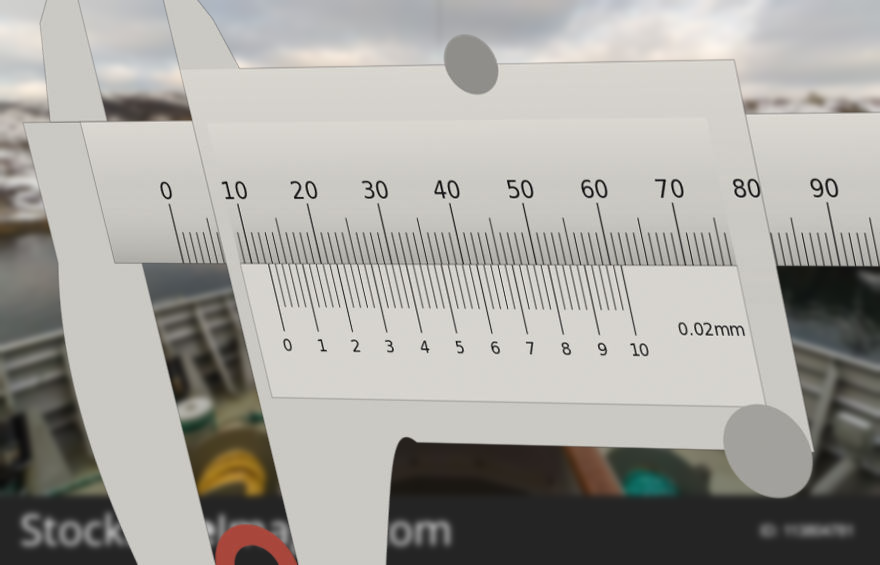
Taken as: 12.4,mm
